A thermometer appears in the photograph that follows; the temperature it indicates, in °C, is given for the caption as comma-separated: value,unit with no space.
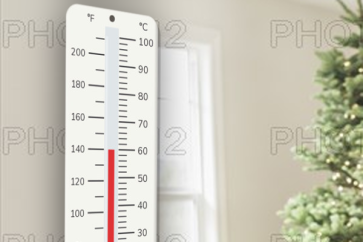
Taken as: 60,°C
